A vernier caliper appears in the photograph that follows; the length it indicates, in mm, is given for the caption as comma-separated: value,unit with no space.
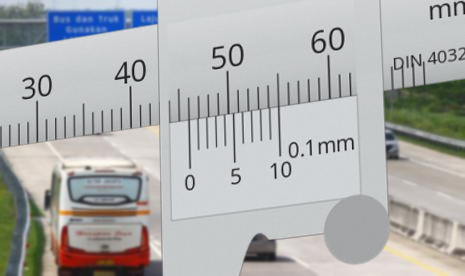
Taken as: 46.0,mm
